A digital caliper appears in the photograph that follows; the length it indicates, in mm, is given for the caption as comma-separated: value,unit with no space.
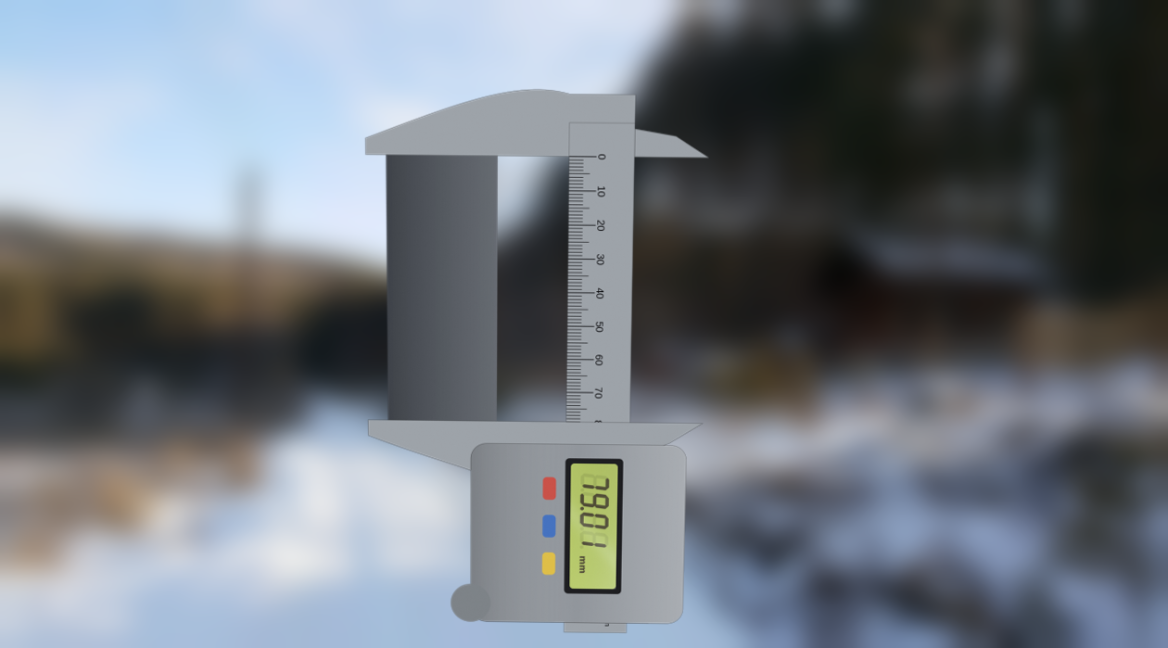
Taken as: 79.01,mm
